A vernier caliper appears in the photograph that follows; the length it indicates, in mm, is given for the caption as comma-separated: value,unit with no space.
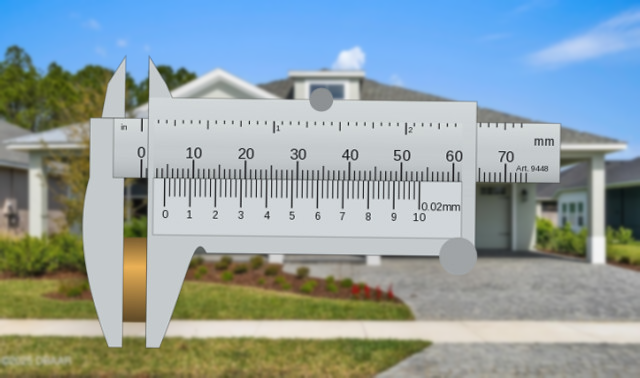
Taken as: 4.5,mm
